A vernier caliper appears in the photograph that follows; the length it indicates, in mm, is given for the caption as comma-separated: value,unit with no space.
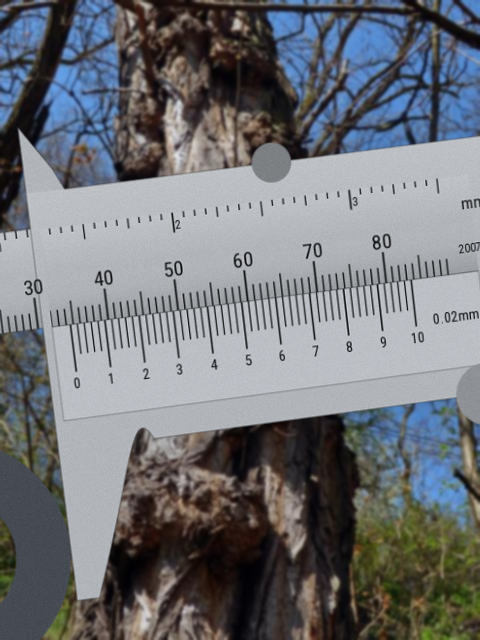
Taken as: 34.6,mm
